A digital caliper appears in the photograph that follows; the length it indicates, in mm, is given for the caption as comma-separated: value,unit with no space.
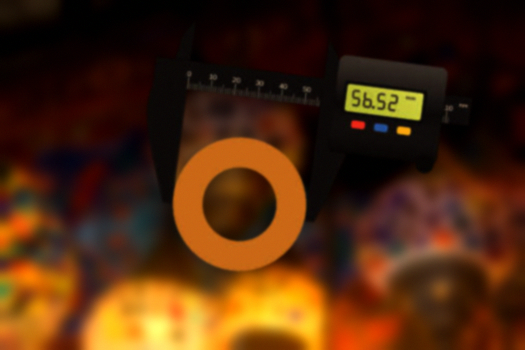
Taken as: 56.52,mm
